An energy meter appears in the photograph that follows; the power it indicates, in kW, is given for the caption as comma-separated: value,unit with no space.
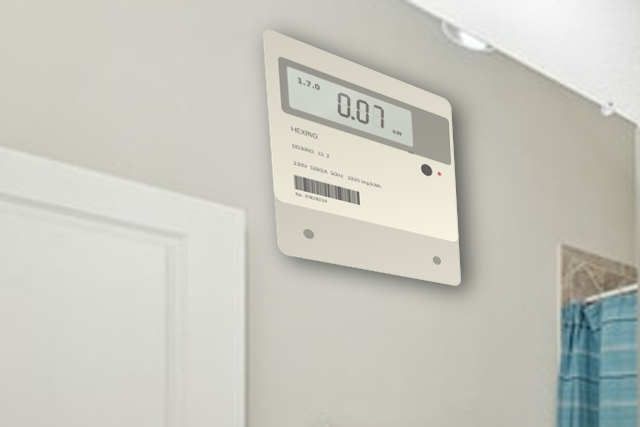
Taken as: 0.07,kW
